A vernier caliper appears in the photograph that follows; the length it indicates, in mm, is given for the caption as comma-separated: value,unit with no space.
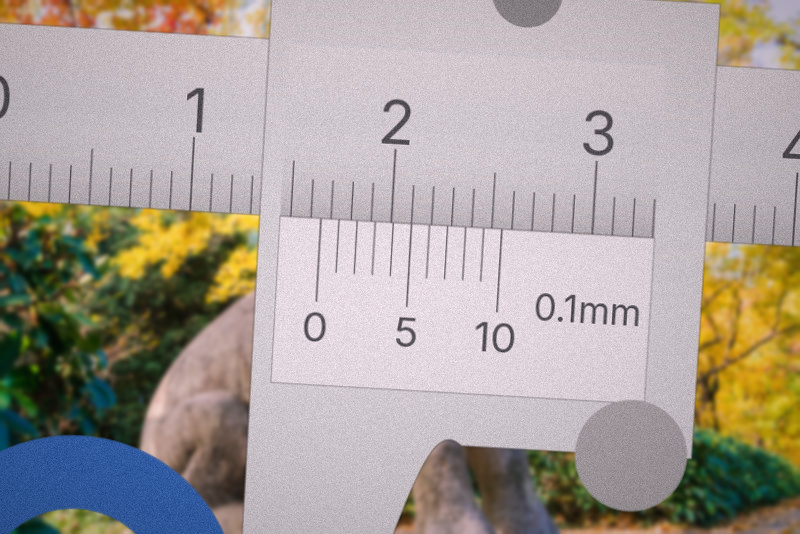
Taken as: 16.5,mm
